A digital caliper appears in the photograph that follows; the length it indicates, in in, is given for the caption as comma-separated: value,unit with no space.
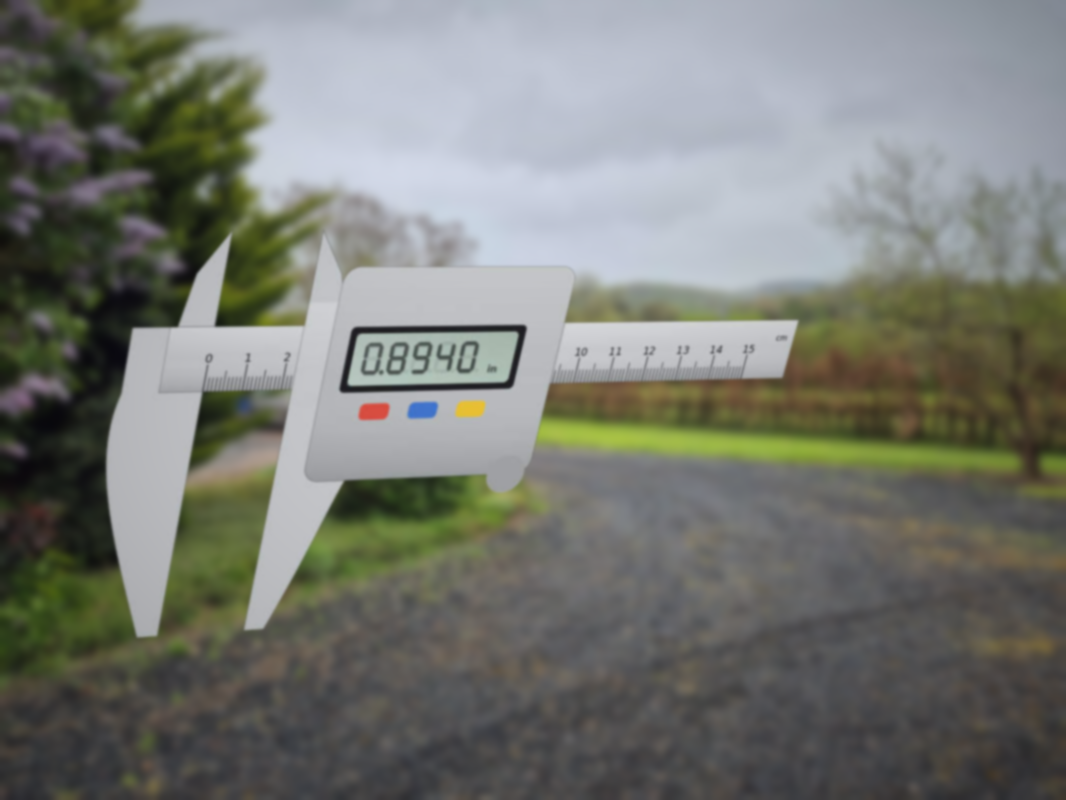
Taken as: 0.8940,in
